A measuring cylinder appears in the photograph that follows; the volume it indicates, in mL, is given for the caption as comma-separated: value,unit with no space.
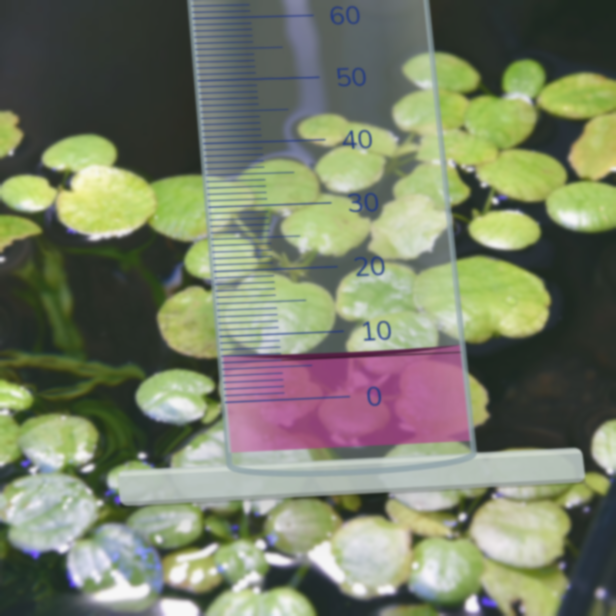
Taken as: 6,mL
